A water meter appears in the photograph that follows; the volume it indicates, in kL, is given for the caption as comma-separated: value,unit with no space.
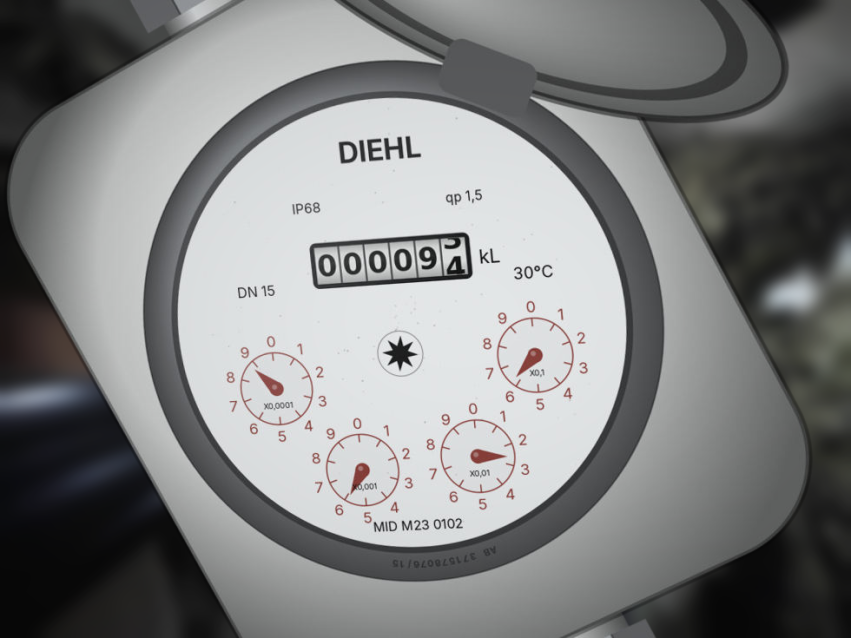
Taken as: 93.6258,kL
